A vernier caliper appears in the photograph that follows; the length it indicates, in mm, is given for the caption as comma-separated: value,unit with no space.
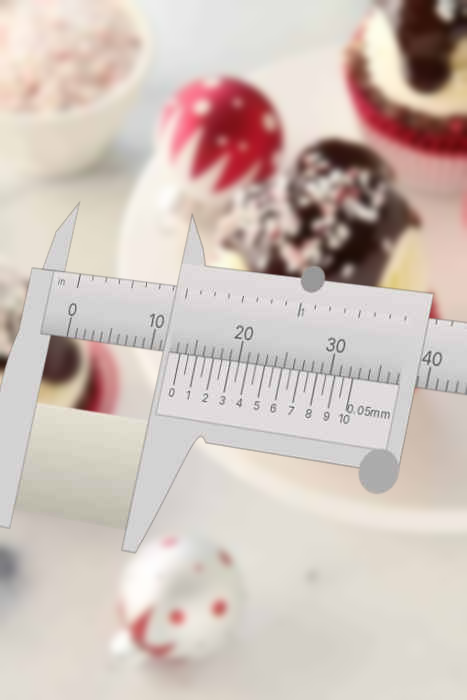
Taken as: 13.4,mm
